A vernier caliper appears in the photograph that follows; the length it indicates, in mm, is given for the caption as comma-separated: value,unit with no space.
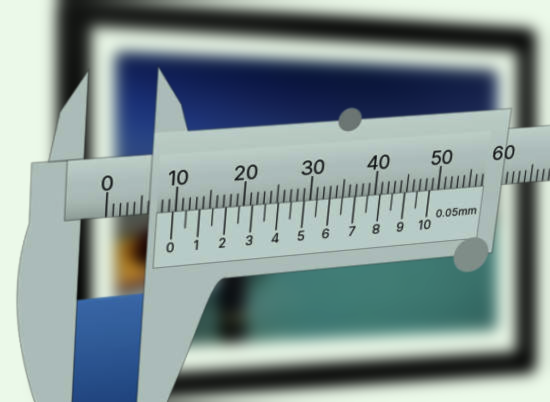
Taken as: 9.6,mm
